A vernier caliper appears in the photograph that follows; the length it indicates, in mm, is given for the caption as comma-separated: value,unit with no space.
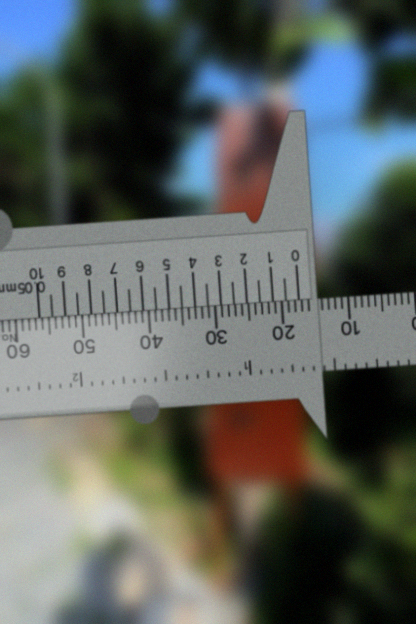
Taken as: 17.4,mm
